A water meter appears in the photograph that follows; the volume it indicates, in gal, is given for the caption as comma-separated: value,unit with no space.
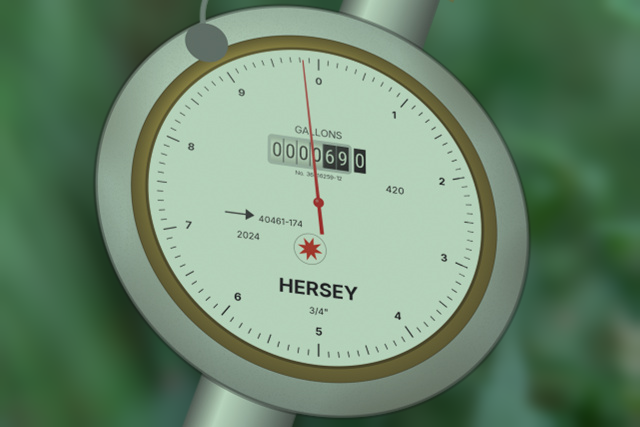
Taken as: 689.8,gal
